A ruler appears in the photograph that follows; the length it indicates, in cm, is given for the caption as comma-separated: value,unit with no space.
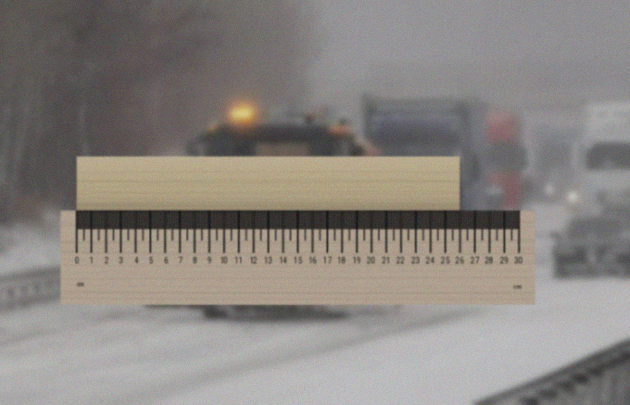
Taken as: 26,cm
